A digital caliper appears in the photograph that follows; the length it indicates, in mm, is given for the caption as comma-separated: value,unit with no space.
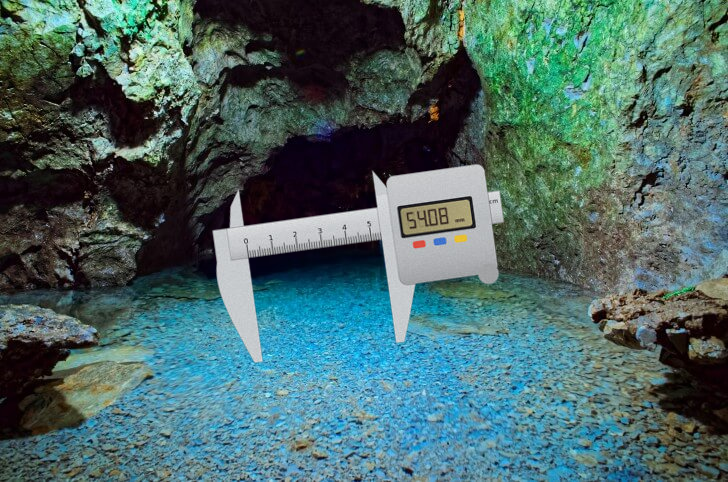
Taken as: 54.08,mm
